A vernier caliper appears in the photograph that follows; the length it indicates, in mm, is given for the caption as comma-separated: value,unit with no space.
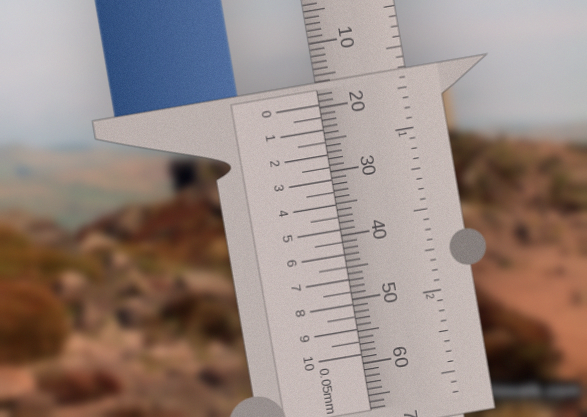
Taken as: 19.6,mm
